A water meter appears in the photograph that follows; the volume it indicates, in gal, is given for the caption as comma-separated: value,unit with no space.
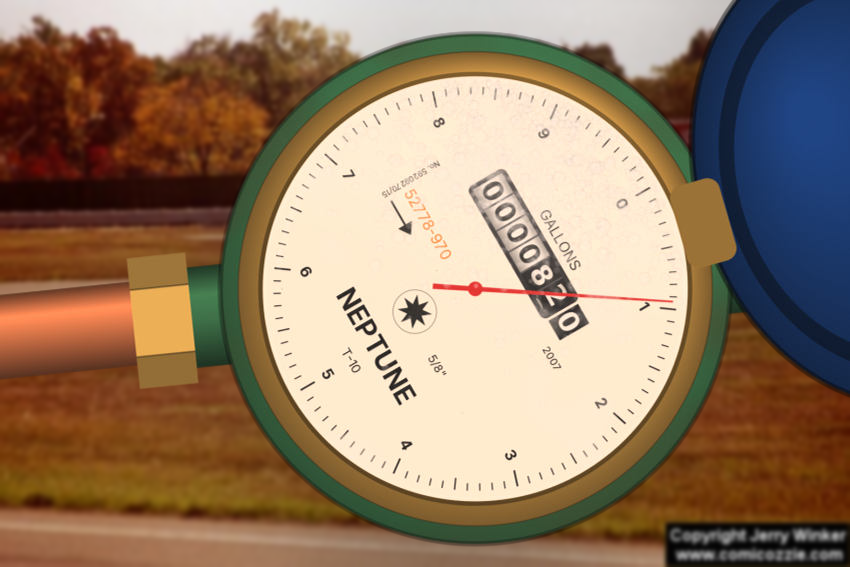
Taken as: 820.9,gal
